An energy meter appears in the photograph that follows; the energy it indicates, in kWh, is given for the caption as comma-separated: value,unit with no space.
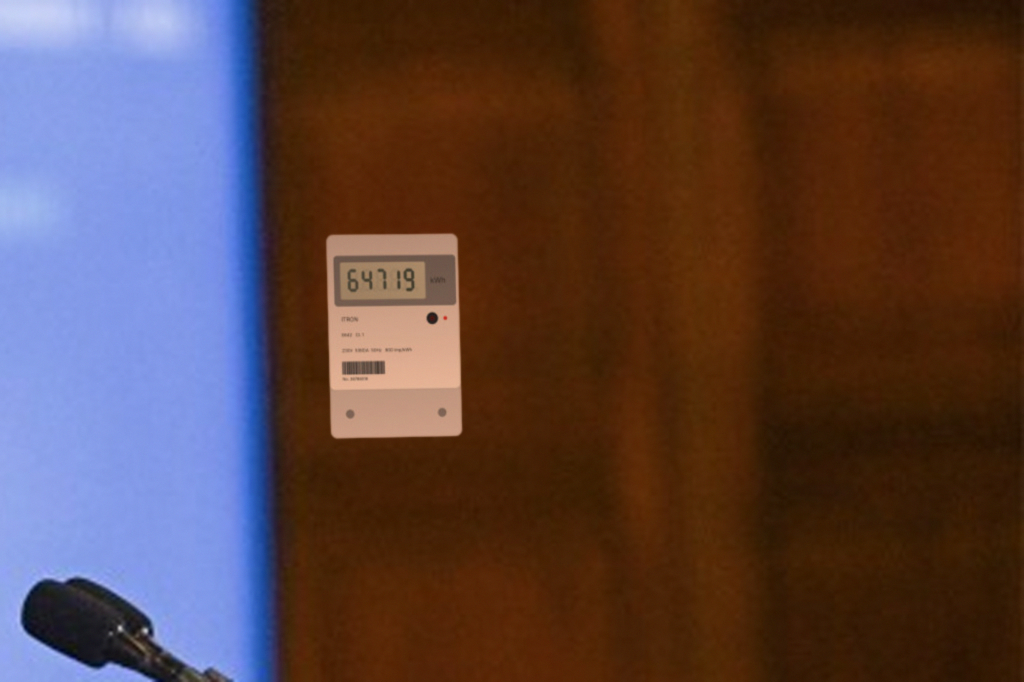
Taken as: 64719,kWh
